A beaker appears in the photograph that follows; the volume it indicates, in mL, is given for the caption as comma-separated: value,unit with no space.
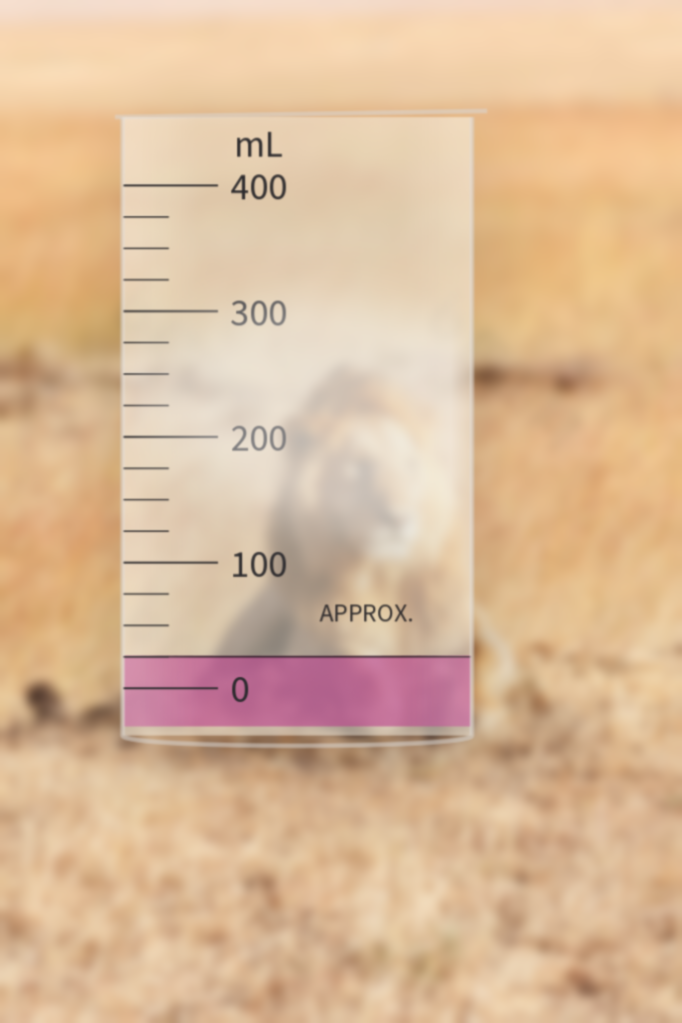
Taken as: 25,mL
